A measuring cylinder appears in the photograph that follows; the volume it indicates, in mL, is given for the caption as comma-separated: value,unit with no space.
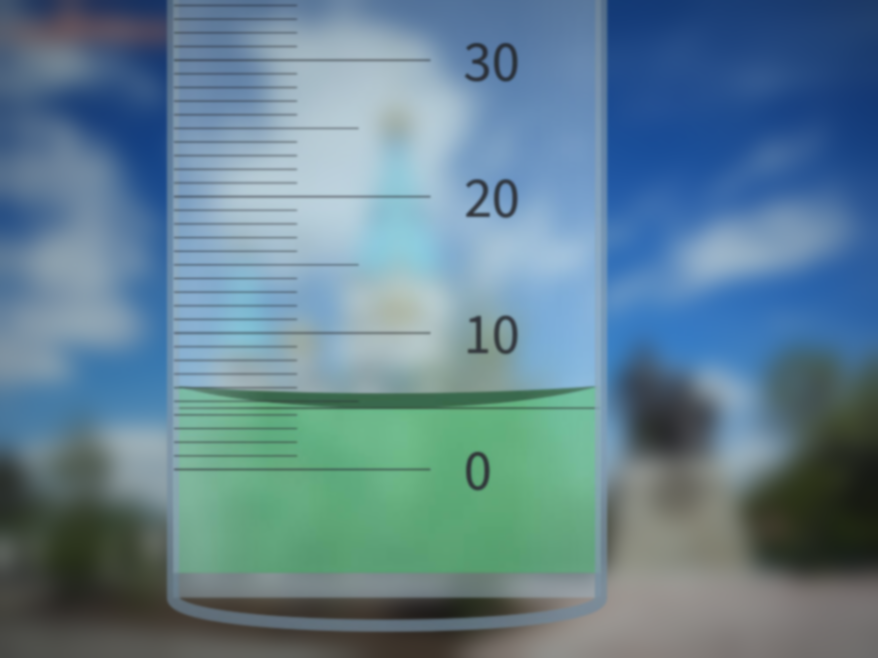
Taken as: 4.5,mL
